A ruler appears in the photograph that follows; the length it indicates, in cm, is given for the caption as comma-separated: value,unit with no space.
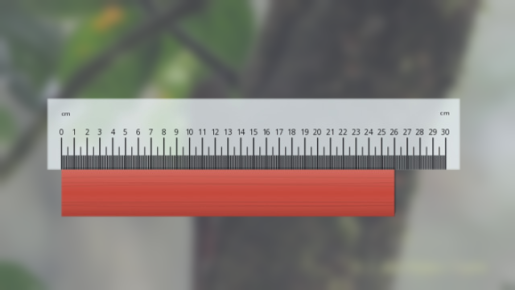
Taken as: 26,cm
